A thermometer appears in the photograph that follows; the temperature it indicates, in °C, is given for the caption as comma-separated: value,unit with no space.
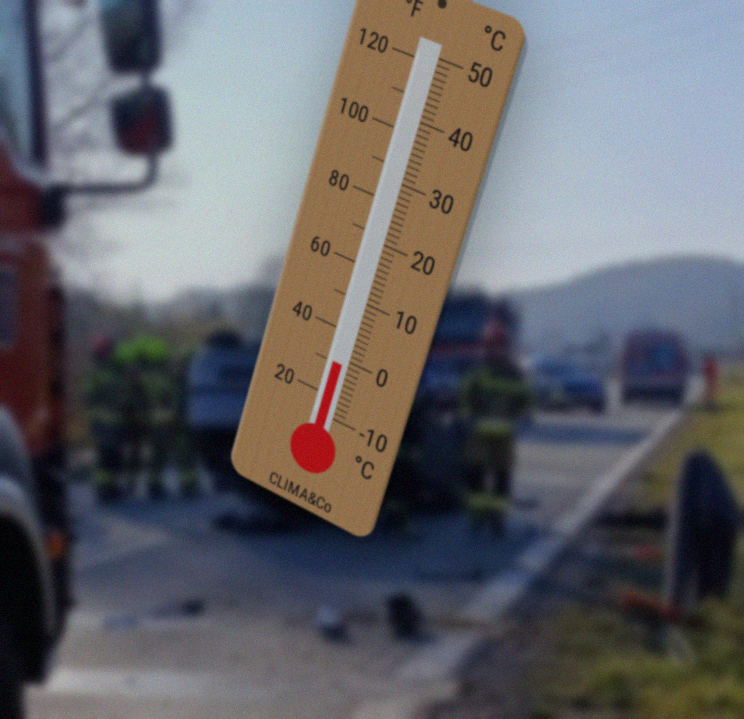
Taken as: -1,°C
